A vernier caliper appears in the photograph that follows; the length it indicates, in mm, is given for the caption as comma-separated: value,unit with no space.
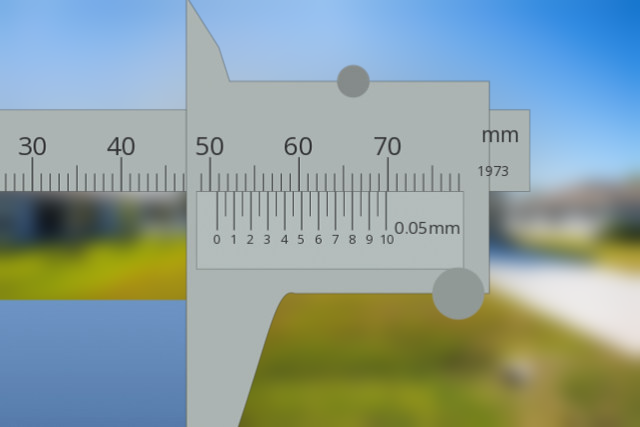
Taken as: 50.8,mm
